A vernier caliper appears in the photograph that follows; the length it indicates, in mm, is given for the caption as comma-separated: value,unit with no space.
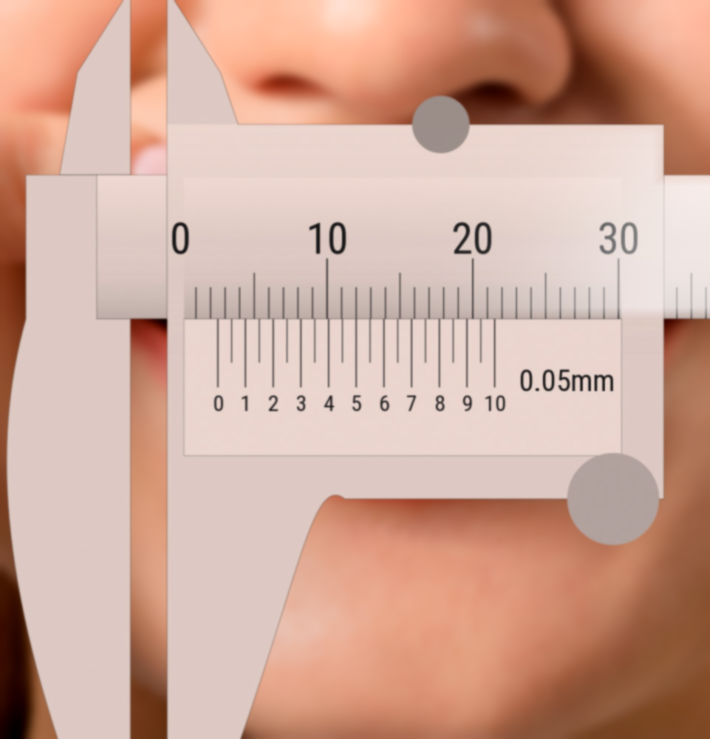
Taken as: 2.5,mm
